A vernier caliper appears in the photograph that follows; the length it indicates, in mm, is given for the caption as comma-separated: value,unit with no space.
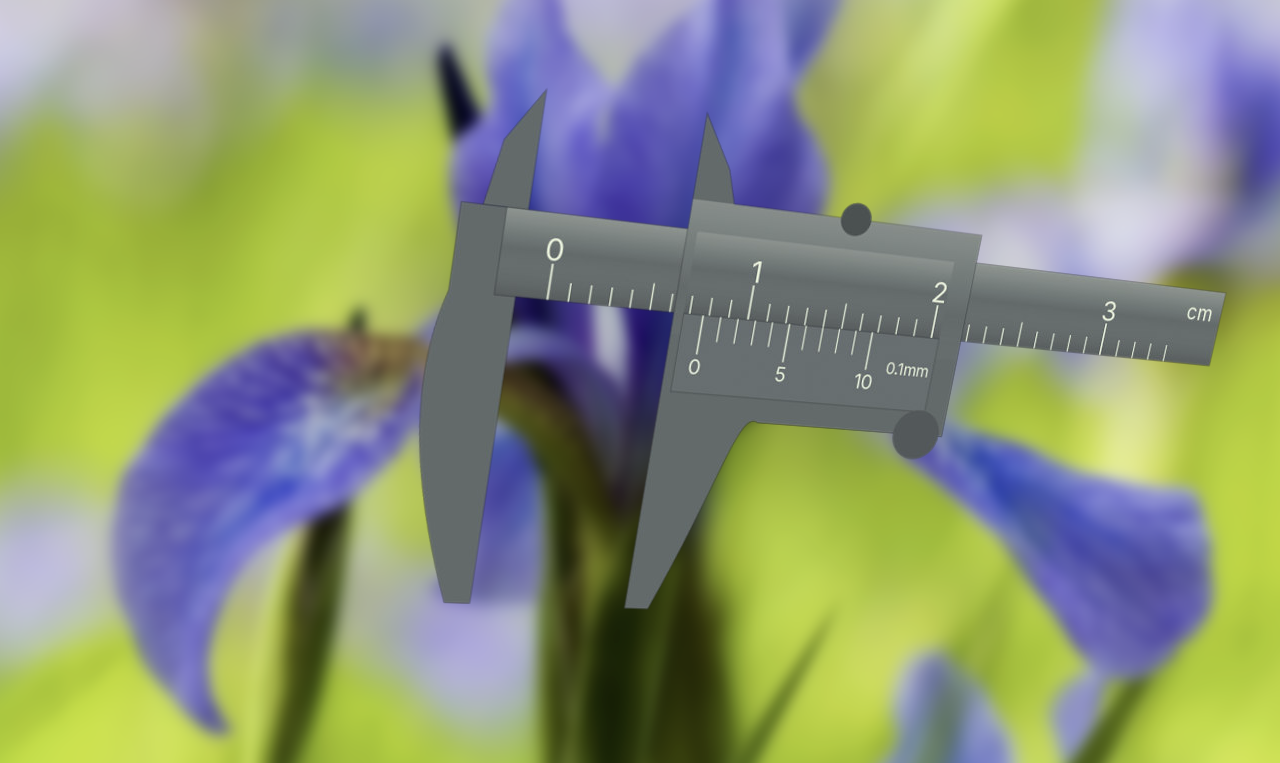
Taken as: 7.7,mm
